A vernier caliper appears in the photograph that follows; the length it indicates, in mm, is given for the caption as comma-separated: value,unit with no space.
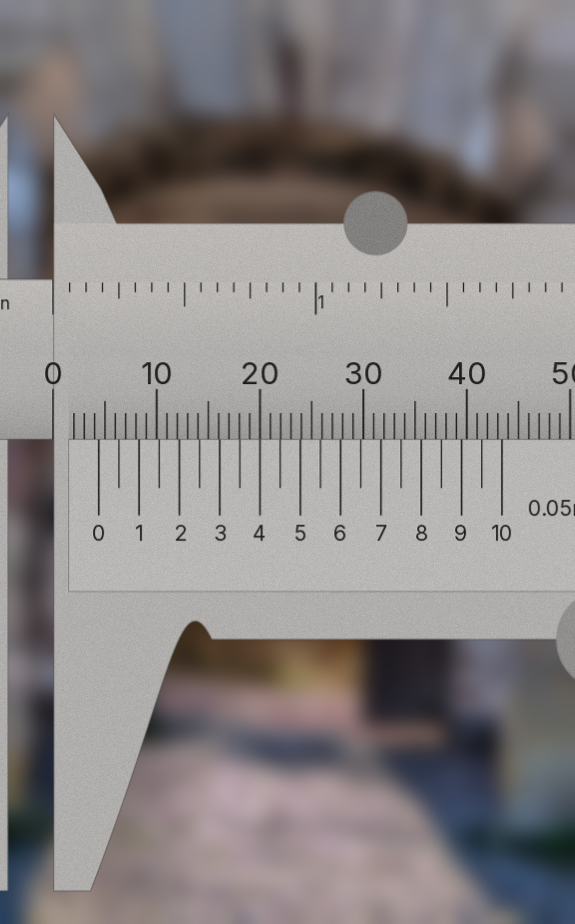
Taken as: 4.4,mm
